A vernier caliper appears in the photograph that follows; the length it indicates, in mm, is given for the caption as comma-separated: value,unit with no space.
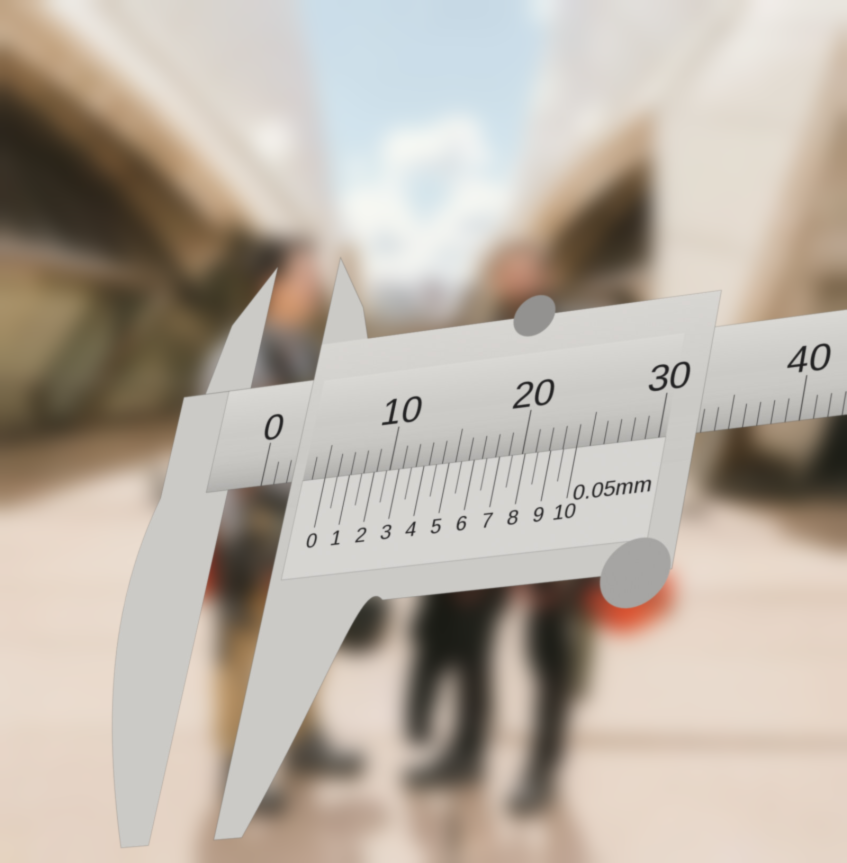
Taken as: 5.0,mm
